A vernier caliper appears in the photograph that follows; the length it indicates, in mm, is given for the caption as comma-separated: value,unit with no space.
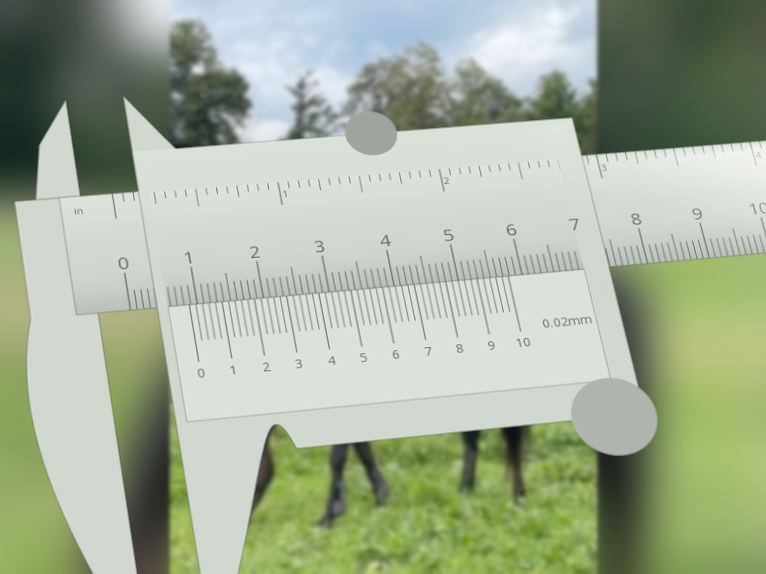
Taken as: 8.8,mm
